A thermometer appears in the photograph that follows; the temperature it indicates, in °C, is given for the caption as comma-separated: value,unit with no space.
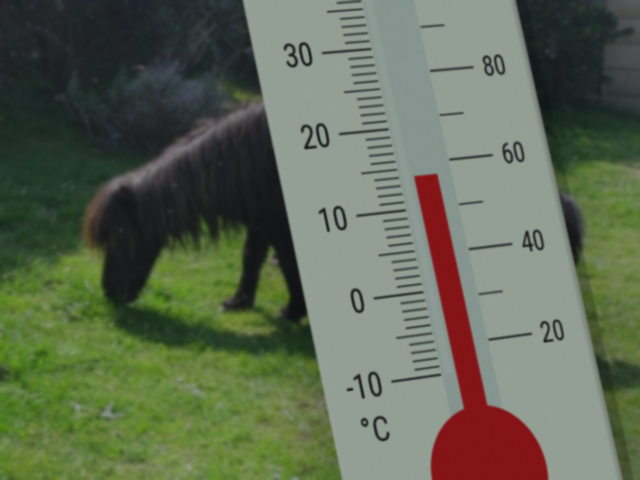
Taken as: 14,°C
